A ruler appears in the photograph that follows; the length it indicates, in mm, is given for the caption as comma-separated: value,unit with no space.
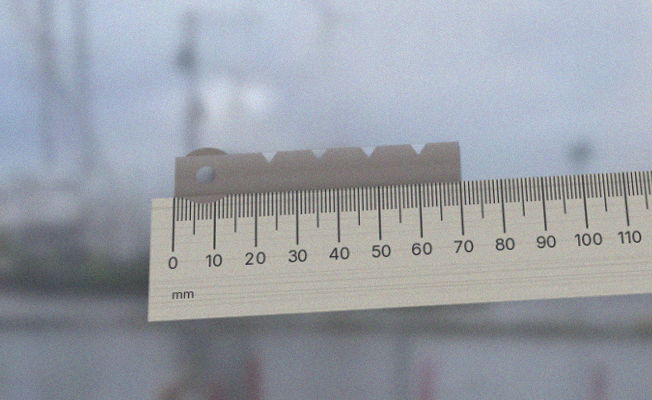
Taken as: 70,mm
